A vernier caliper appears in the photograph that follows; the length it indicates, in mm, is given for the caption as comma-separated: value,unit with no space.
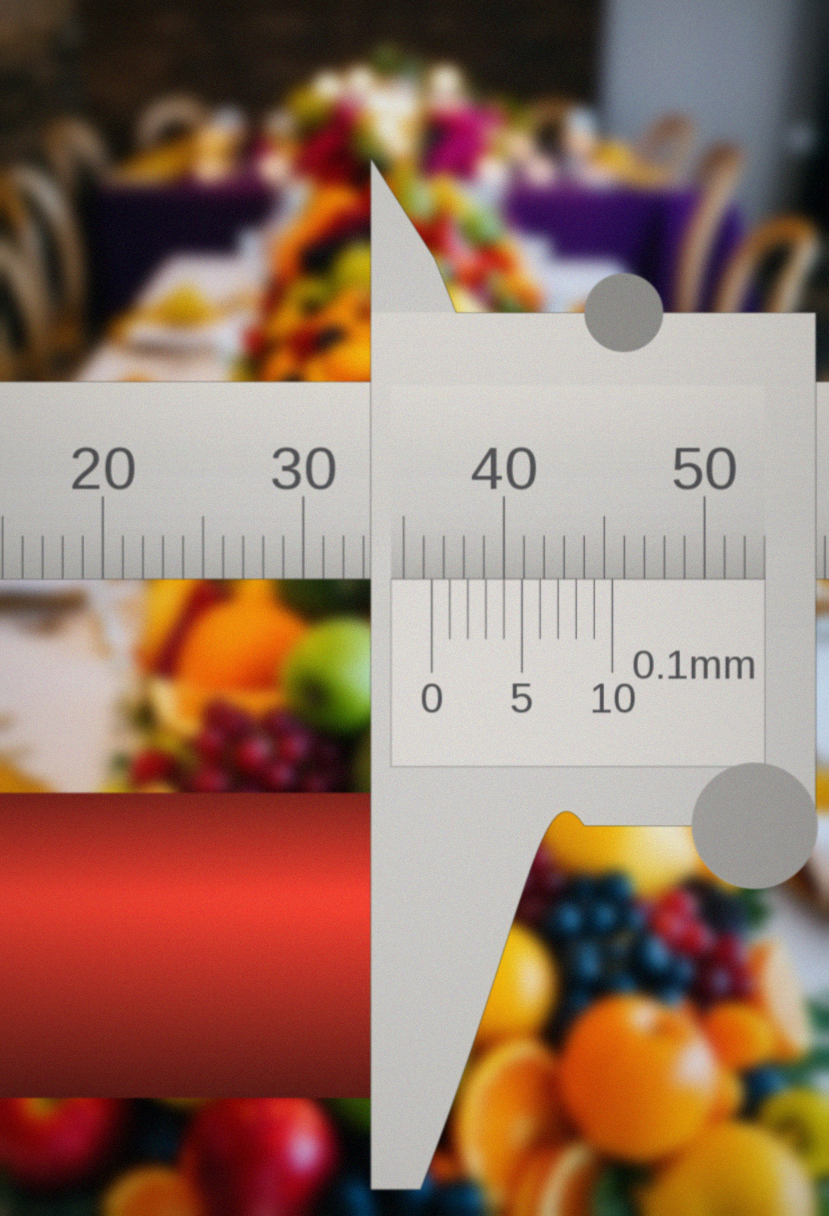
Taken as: 36.4,mm
